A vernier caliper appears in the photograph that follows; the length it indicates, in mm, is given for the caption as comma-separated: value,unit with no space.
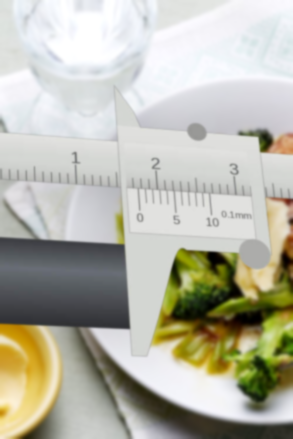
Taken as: 17.6,mm
